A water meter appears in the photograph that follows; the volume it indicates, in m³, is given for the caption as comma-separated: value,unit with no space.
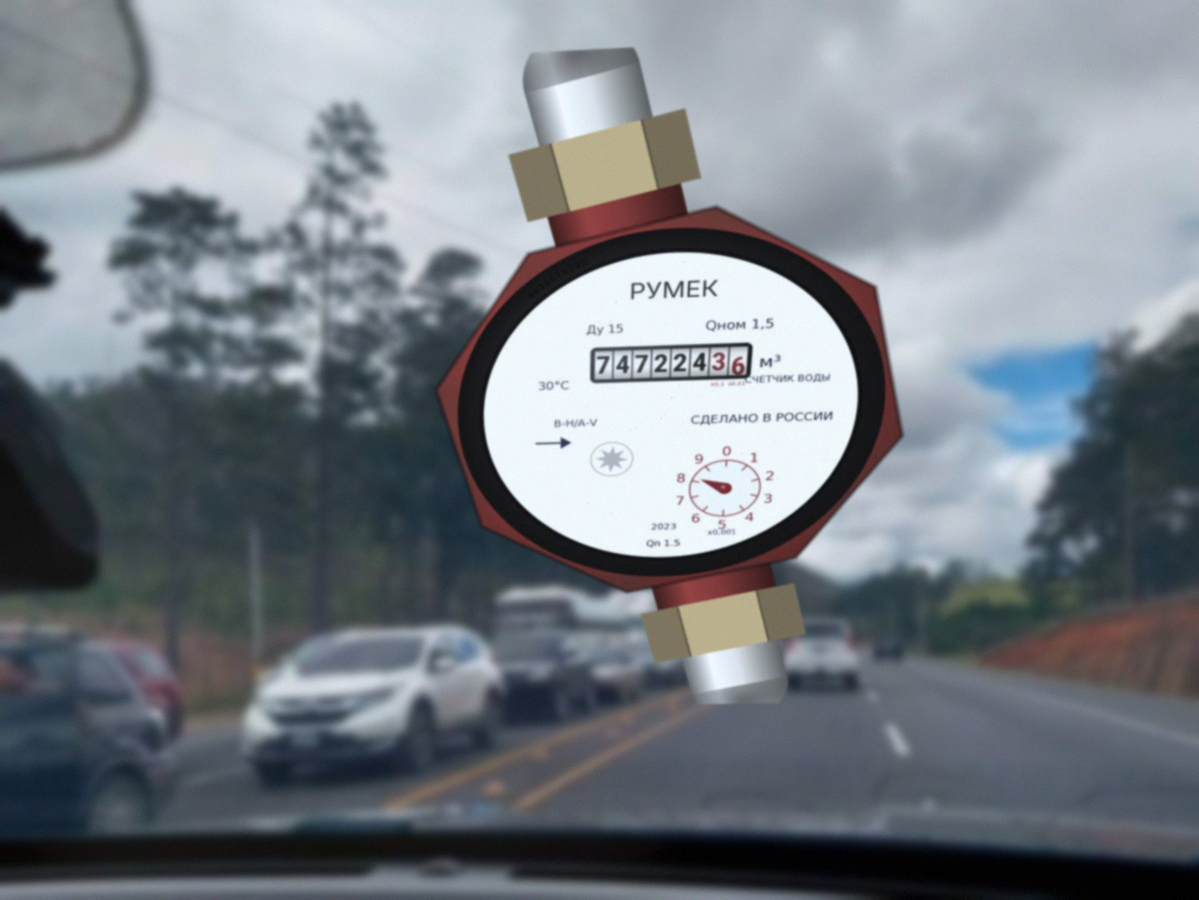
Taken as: 747224.358,m³
